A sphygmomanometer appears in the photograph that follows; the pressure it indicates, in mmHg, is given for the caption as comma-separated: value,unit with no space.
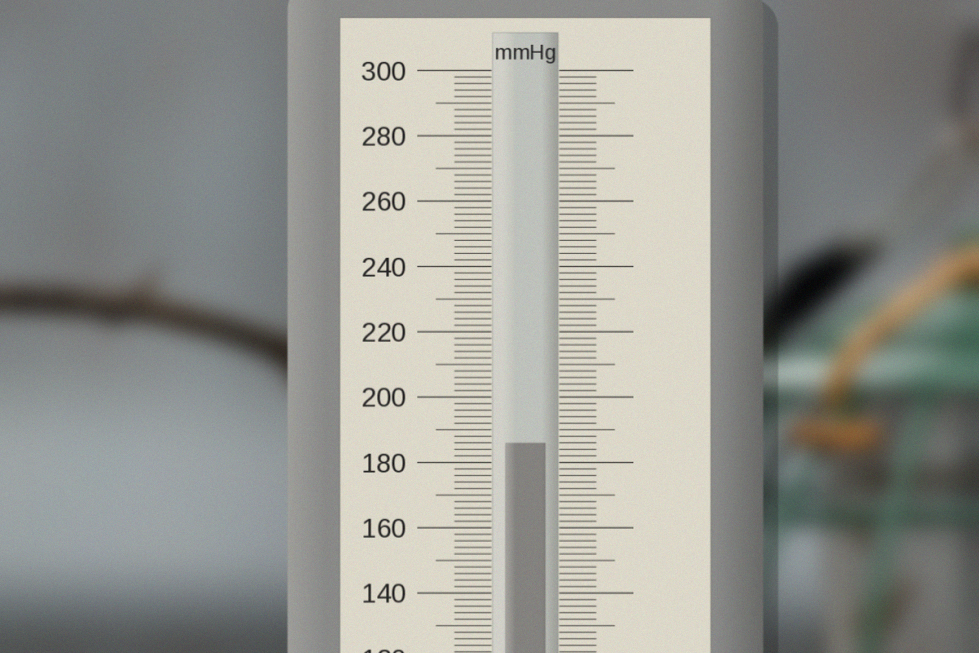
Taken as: 186,mmHg
